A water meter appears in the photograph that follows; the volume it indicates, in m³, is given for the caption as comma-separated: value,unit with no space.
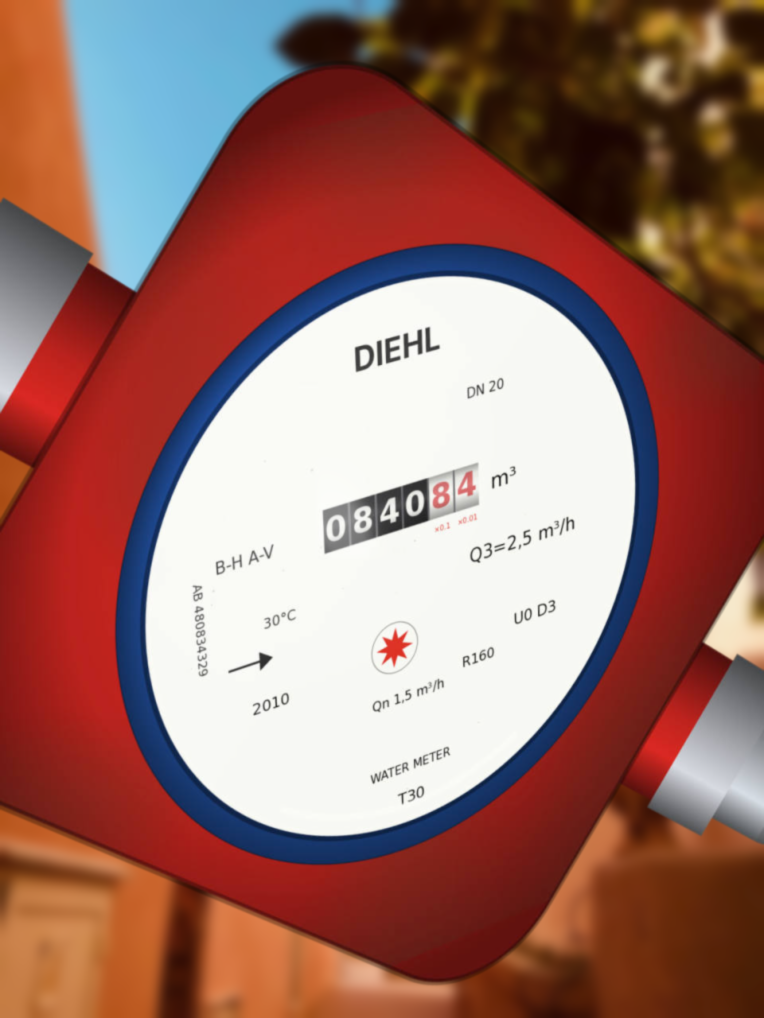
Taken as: 840.84,m³
